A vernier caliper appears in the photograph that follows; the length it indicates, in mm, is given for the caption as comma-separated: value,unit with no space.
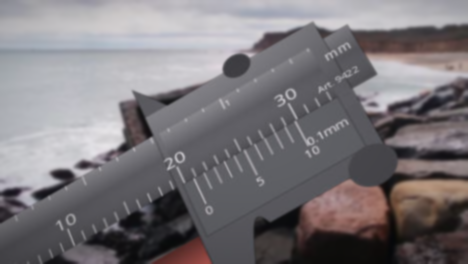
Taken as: 20.8,mm
